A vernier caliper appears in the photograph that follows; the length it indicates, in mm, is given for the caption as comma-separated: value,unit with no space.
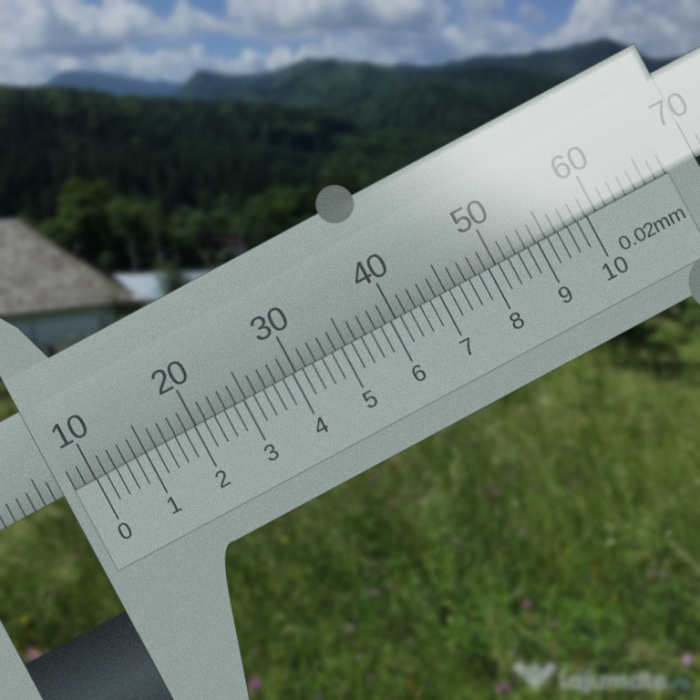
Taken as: 10.1,mm
